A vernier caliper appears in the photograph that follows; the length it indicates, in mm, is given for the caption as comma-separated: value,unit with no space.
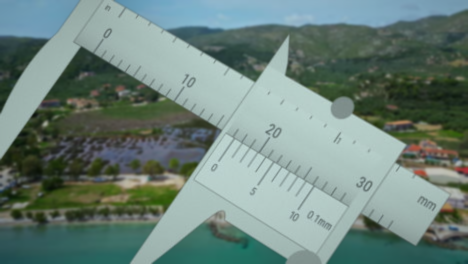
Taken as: 17.2,mm
